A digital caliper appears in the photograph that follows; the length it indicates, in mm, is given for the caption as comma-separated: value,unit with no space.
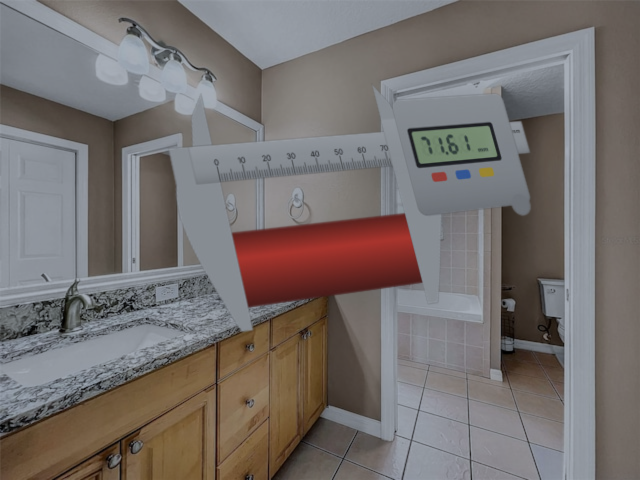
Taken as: 71.61,mm
